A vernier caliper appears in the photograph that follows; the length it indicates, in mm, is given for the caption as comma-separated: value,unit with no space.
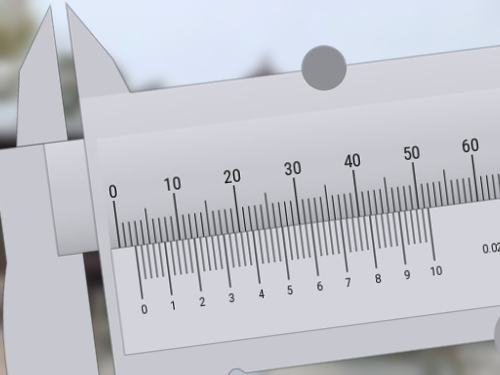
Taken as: 2.6,mm
